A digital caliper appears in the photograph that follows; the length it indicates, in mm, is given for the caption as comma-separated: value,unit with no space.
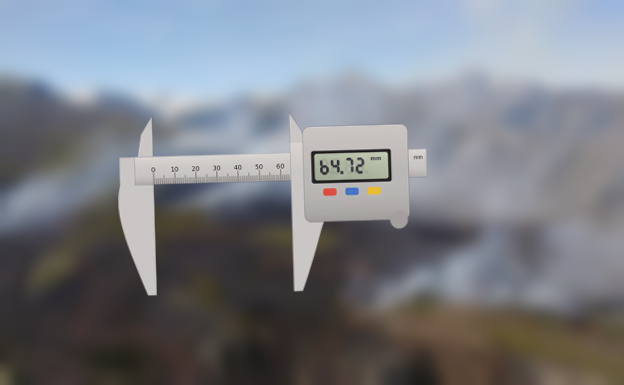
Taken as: 64.72,mm
